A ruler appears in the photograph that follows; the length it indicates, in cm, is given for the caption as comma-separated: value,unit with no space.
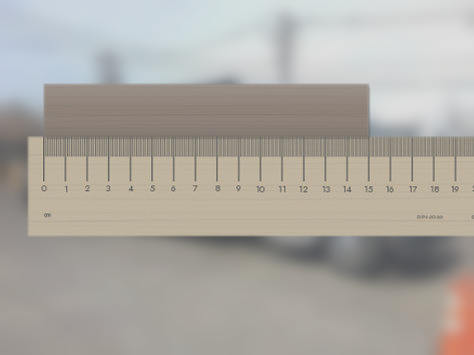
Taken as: 15,cm
